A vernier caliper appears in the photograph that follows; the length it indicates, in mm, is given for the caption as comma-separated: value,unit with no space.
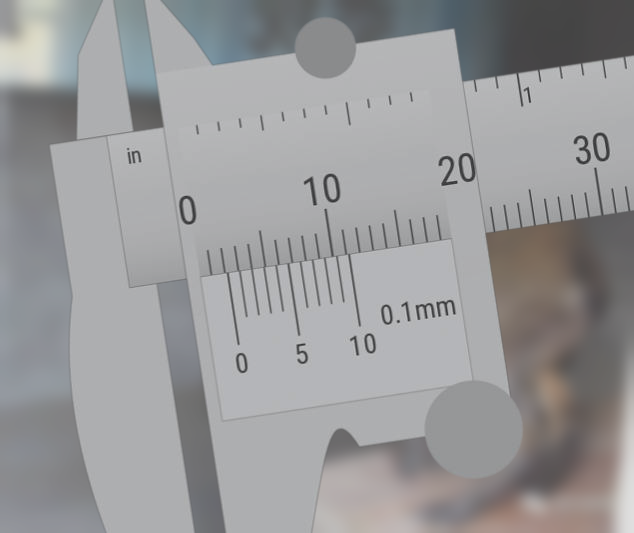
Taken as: 2.2,mm
